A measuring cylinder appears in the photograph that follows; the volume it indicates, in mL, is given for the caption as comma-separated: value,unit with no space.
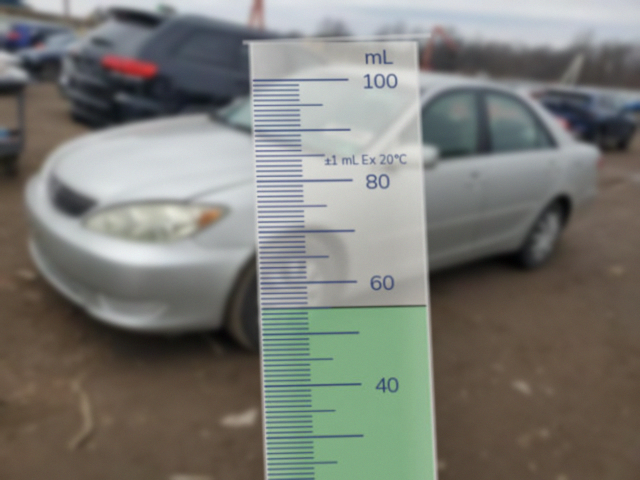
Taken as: 55,mL
